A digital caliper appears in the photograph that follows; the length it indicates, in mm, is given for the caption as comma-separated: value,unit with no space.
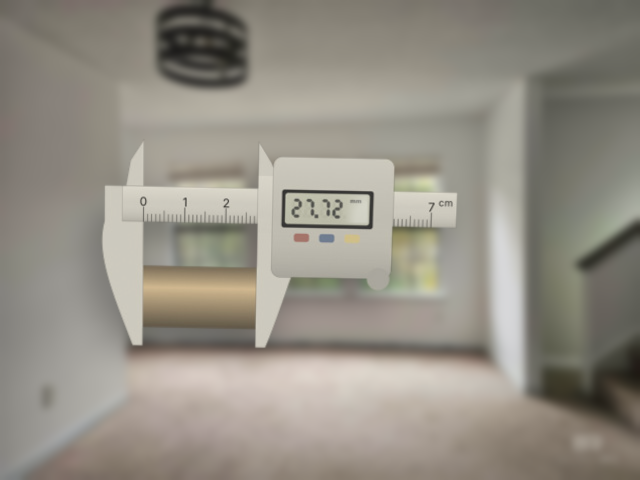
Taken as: 27.72,mm
